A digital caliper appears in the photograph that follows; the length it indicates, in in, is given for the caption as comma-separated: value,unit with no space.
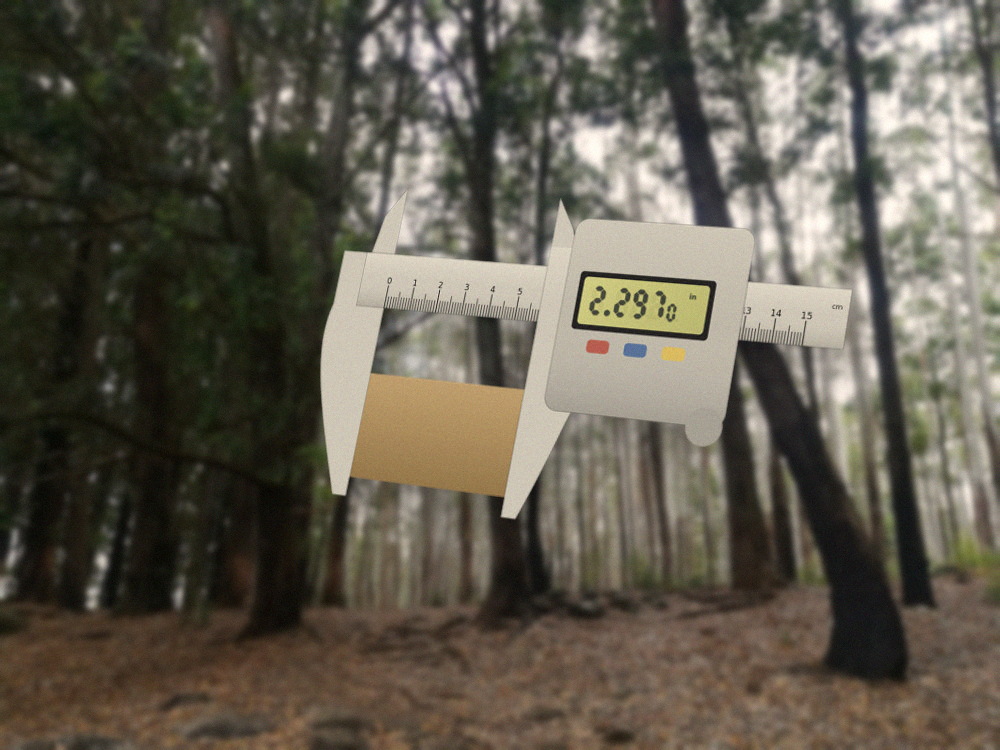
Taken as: 2.2970,in
